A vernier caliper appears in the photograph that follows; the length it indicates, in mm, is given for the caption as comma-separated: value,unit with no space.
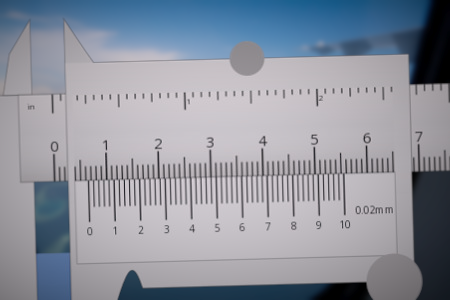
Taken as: 6.5,mm
